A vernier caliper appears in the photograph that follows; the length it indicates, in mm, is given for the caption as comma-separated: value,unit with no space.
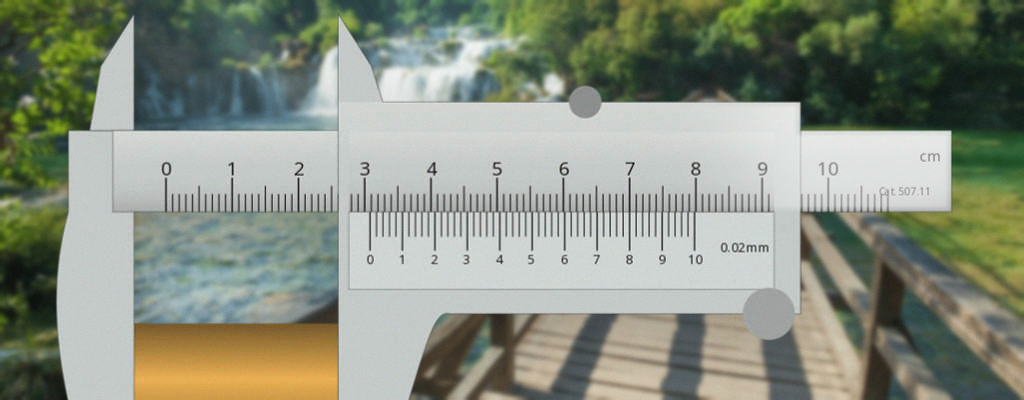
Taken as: 30.8,mm
